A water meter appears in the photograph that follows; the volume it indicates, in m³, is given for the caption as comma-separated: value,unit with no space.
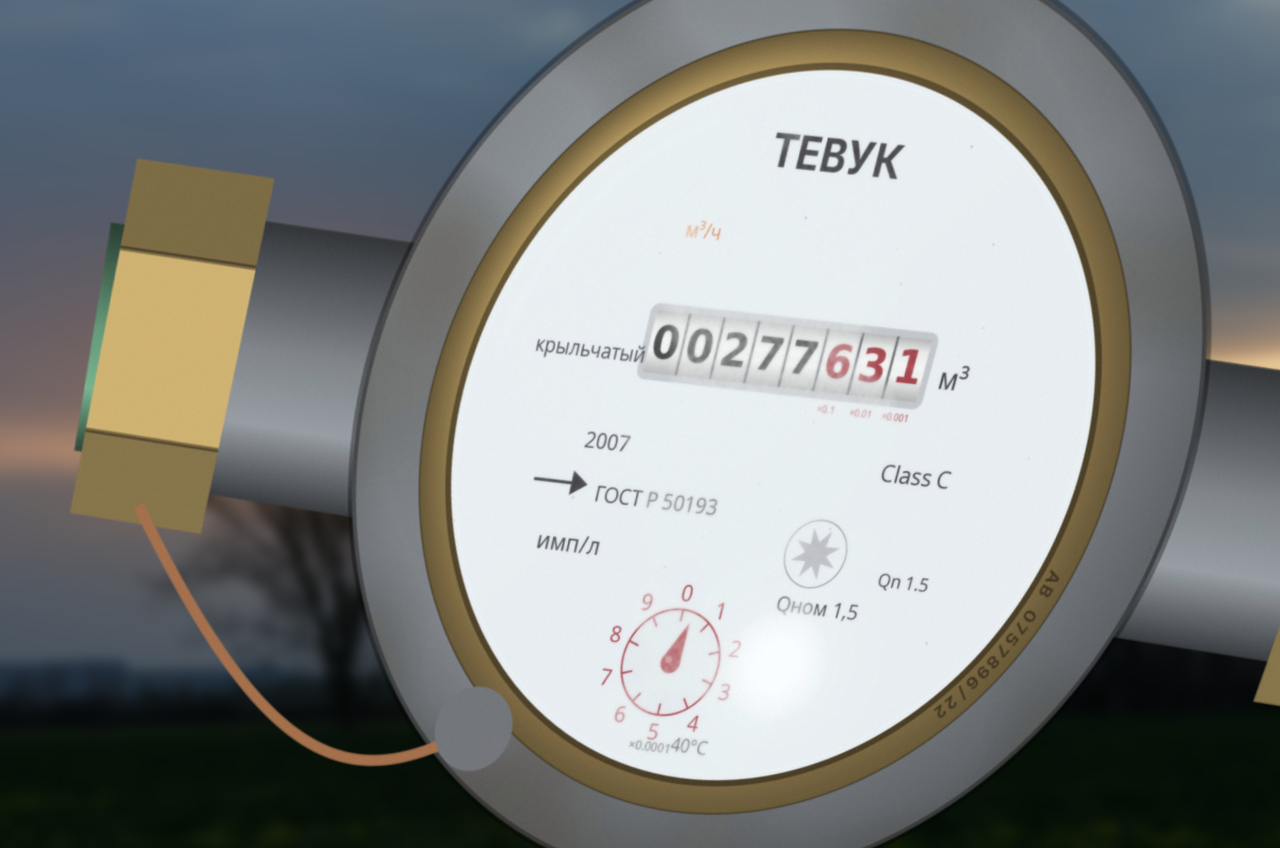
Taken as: 277.6310,m³
